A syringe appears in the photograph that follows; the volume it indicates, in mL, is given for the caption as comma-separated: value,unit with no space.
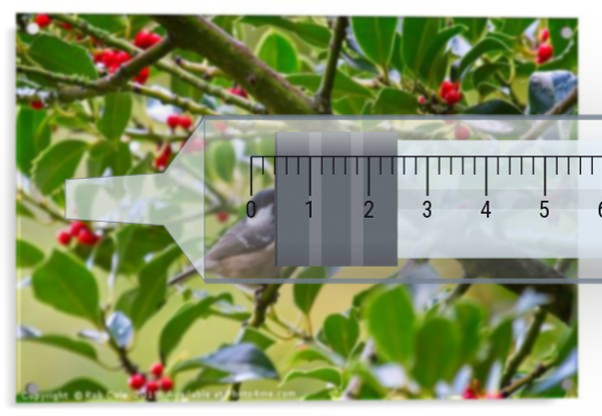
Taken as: 0.4,mL
